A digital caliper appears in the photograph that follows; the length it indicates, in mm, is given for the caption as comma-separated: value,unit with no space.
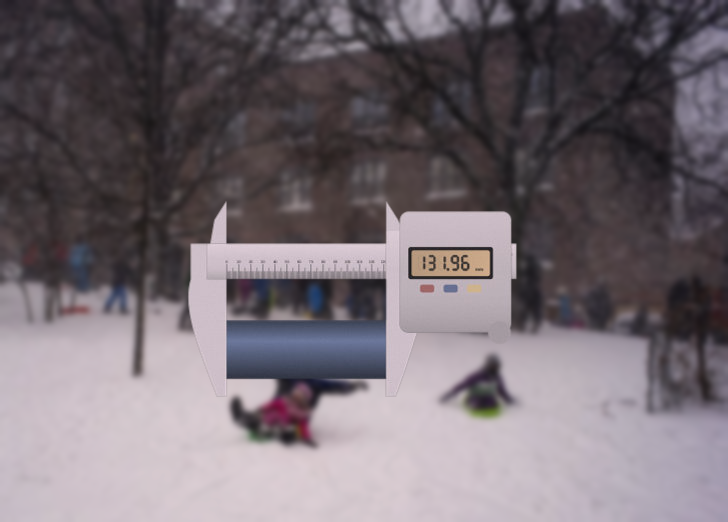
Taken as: 131.96,mm
